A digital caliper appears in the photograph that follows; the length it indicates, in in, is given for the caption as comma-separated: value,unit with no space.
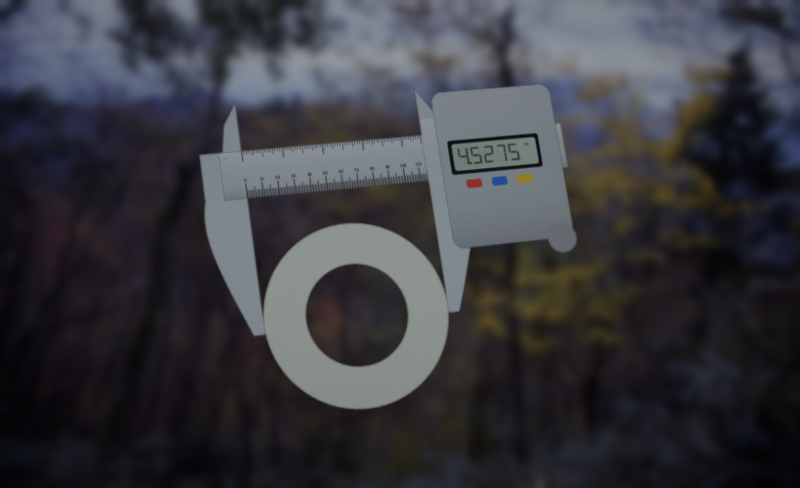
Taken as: 4.5275,in
